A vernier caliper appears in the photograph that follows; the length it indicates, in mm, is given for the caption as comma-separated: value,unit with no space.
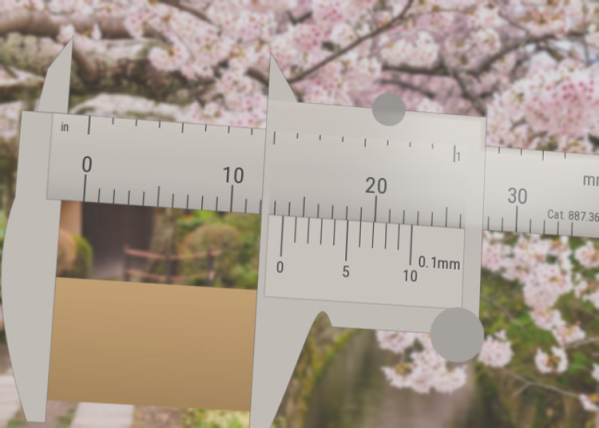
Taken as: 13.6,mm
